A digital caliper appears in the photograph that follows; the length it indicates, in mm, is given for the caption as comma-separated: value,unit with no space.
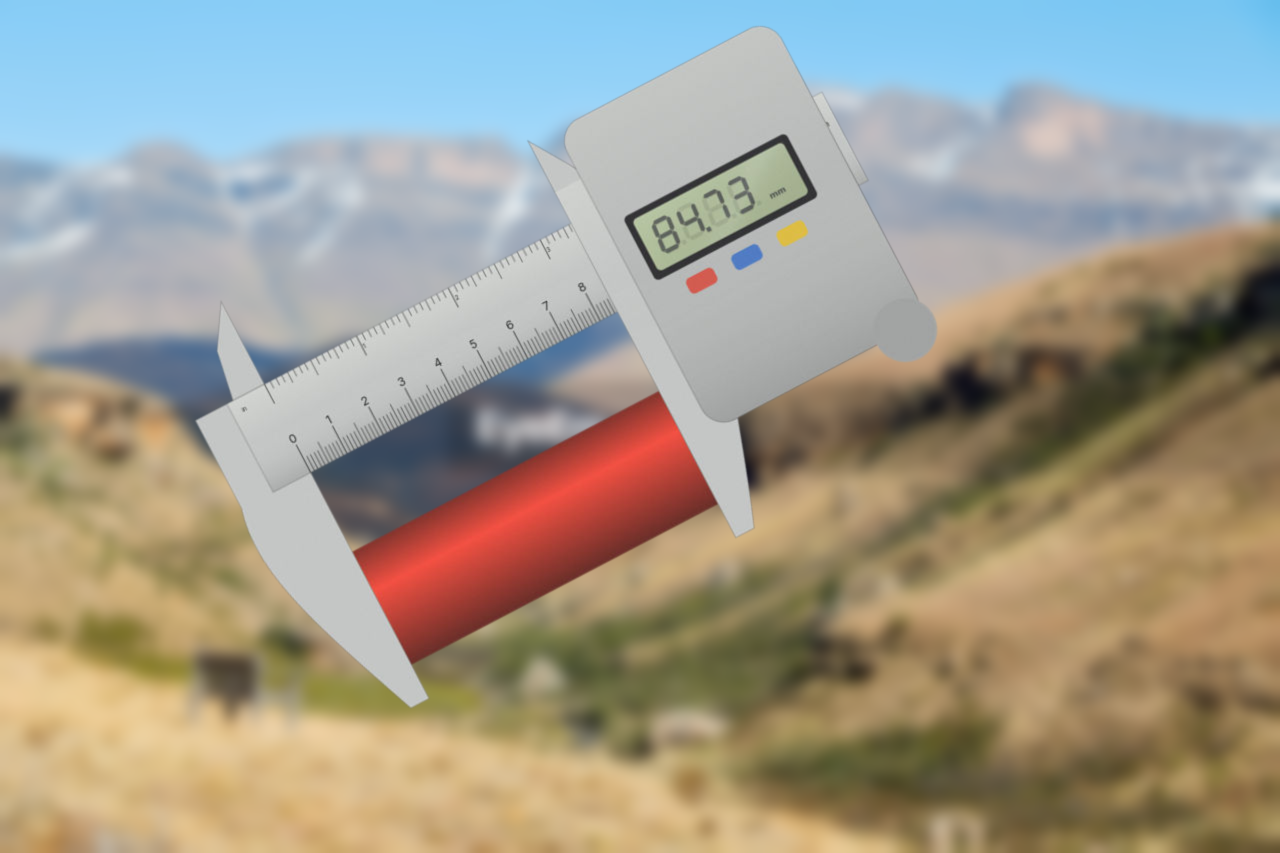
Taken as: 84.73,mm
